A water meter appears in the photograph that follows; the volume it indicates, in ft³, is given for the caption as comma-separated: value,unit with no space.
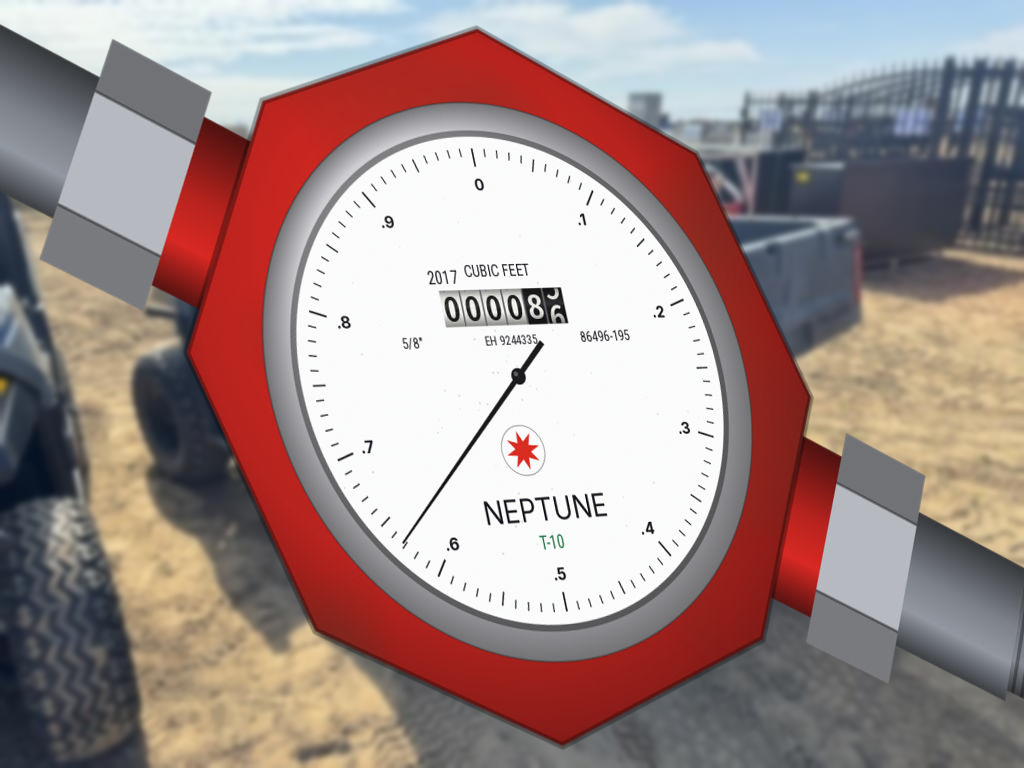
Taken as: 85.63,ft³
